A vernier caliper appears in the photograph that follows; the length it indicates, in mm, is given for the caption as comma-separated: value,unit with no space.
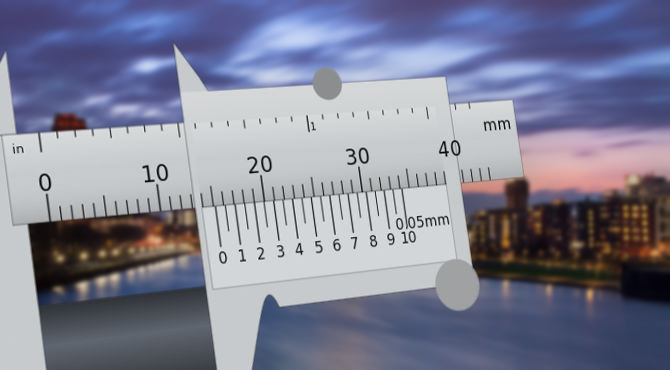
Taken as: 15.2,mm
